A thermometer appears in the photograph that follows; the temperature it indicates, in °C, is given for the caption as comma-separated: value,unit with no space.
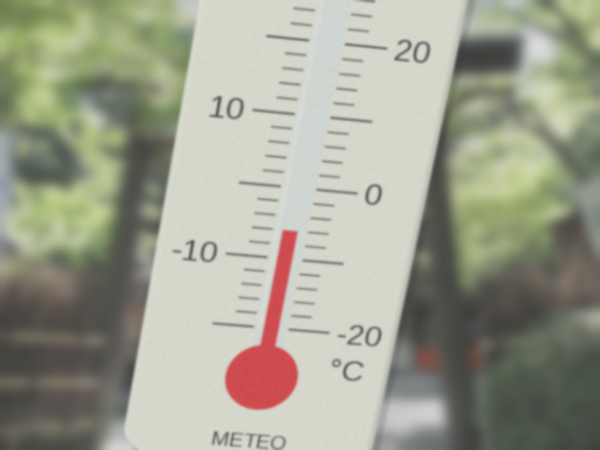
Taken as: -6,°C
